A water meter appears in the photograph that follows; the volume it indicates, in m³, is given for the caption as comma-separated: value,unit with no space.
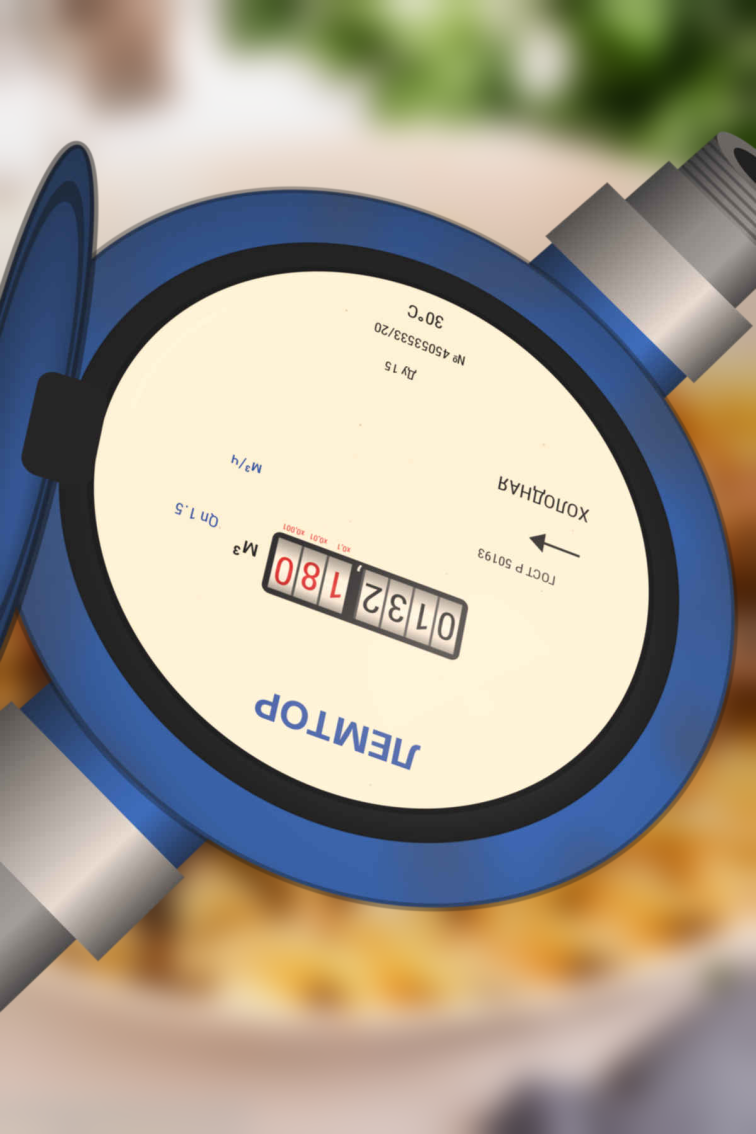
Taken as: 132.180,m³
